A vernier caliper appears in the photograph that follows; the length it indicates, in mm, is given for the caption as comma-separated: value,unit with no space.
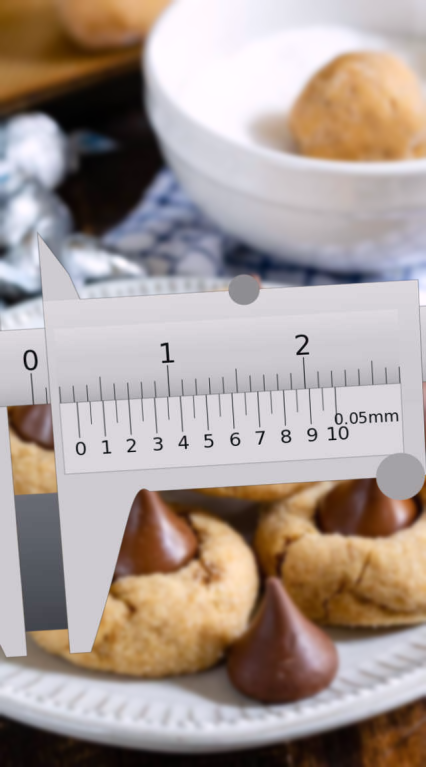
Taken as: 3.2,mm
